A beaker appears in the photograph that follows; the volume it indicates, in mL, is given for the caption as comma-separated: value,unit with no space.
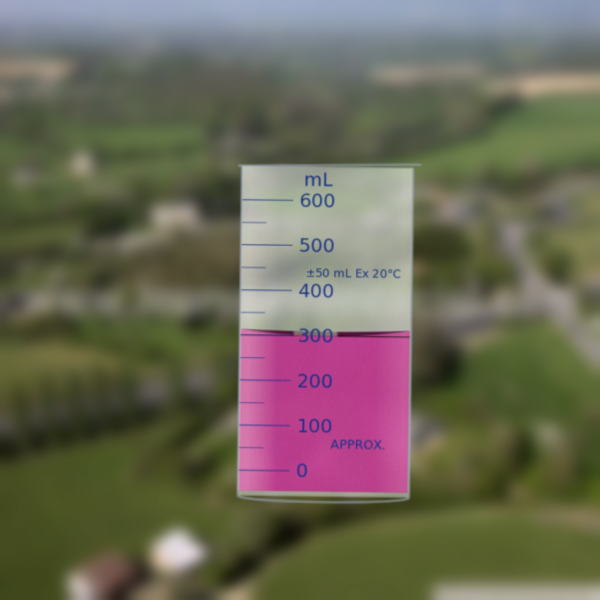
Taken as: 300,mL
